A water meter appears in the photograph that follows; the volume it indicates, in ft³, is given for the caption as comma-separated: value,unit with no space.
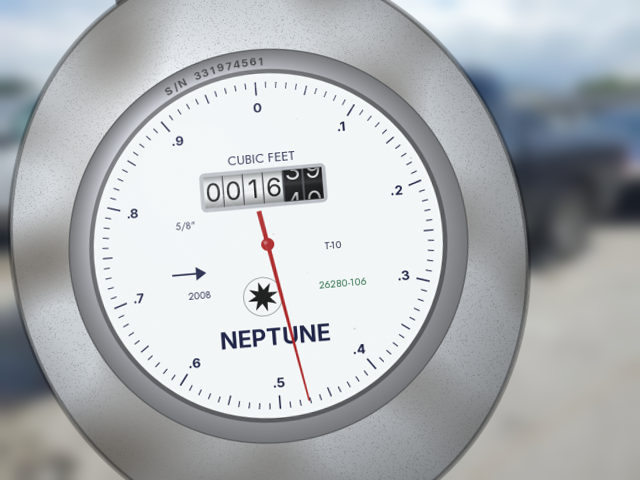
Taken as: 1639.47,ft³
